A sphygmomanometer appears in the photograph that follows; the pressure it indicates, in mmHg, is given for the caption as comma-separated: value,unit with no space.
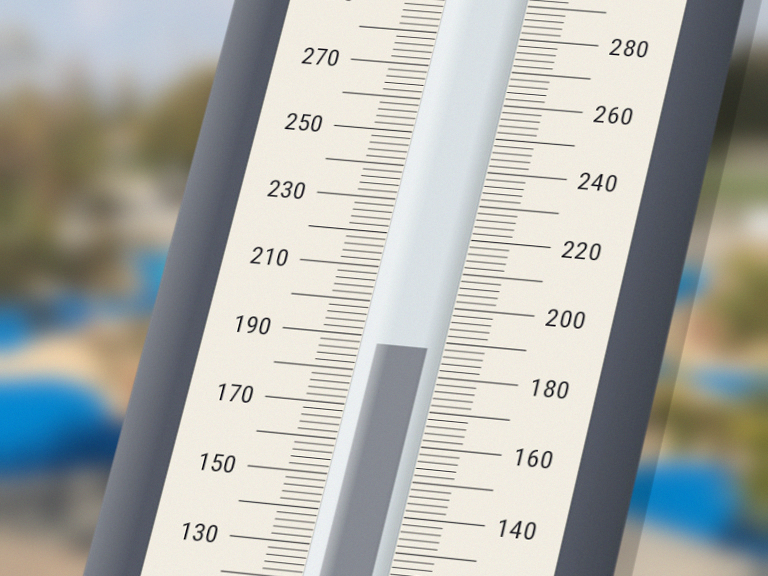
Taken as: 188,mmHg
